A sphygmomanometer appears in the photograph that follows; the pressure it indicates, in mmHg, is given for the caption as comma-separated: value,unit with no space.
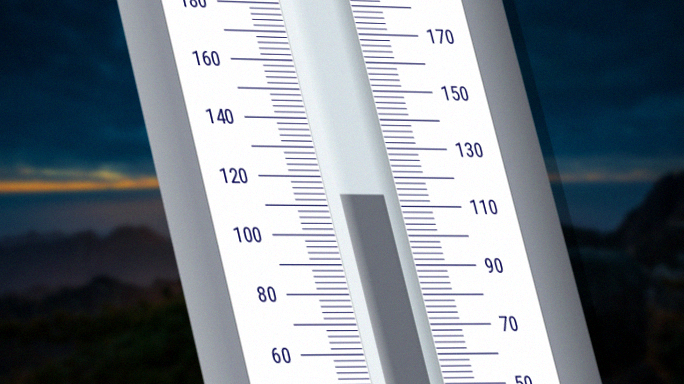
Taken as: 114,mmHg
